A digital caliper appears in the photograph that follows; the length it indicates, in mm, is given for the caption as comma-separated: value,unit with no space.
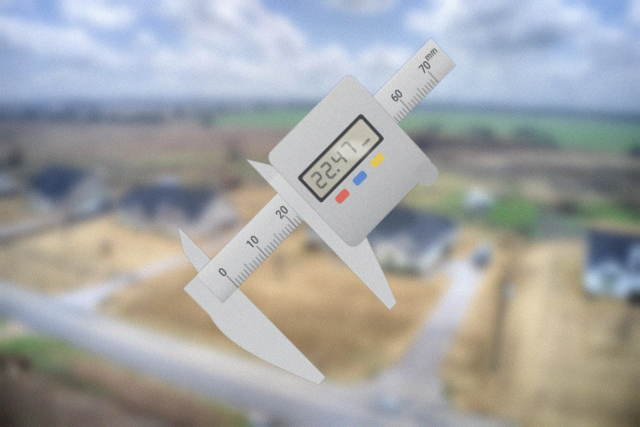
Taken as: 22.47,mm
